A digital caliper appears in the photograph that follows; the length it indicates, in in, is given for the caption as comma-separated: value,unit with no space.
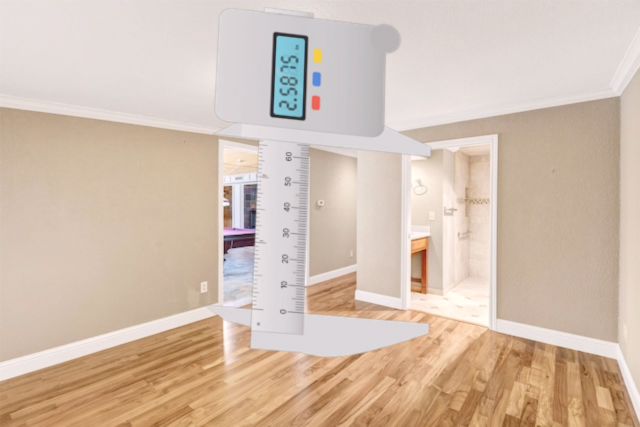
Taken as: 2.5875,in
